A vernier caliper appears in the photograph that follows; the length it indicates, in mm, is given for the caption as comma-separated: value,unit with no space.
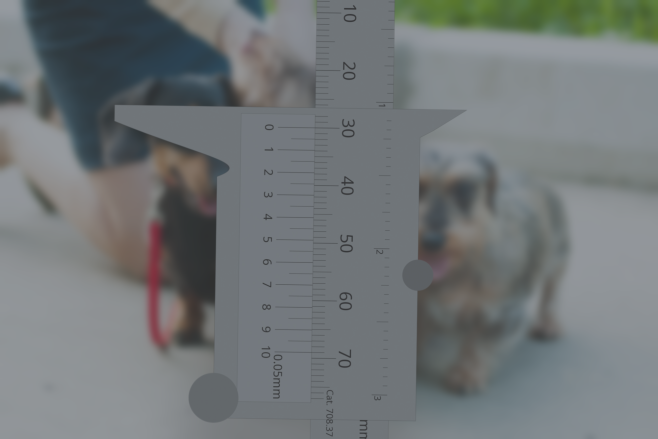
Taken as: 30.0,mm
